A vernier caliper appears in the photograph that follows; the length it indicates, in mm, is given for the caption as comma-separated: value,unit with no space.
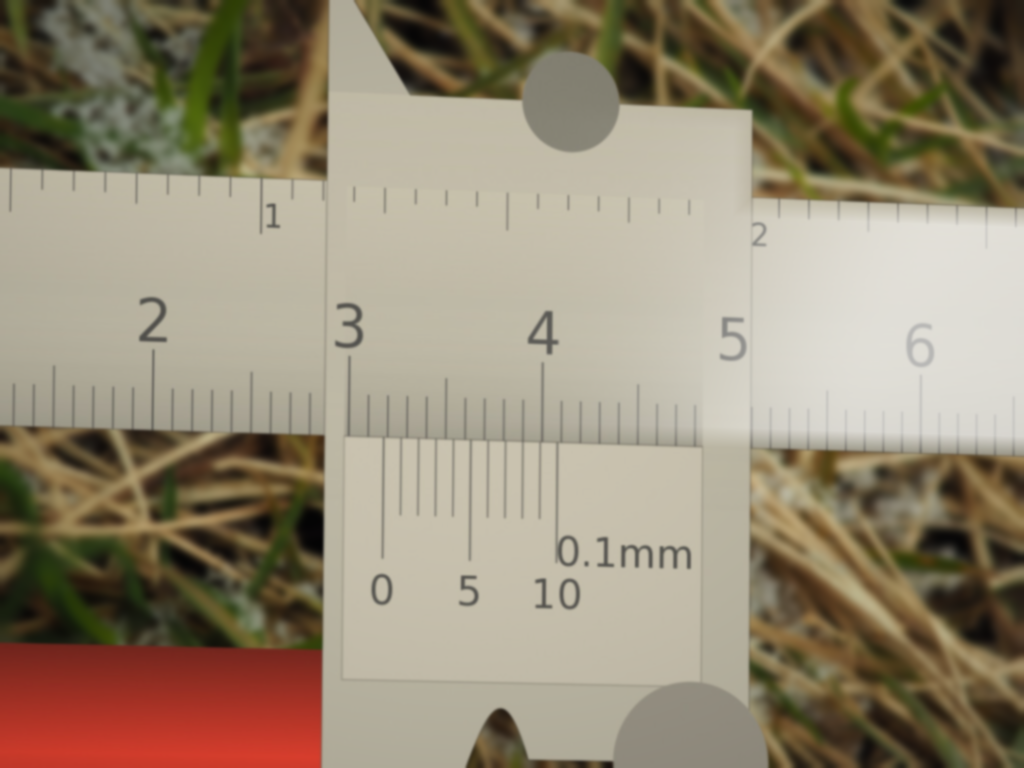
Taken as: 31.8,mm
